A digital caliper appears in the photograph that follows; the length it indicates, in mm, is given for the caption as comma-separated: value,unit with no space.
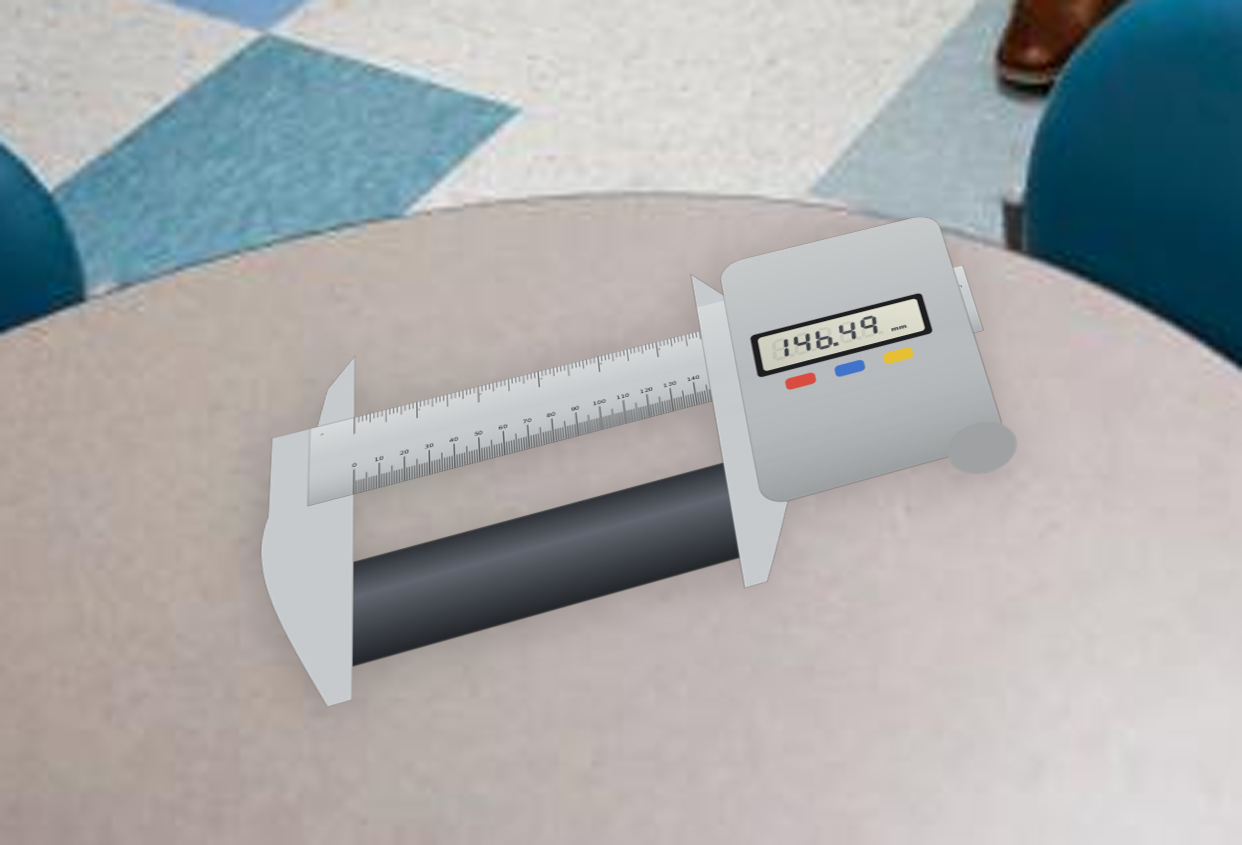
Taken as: 146.49,mm
